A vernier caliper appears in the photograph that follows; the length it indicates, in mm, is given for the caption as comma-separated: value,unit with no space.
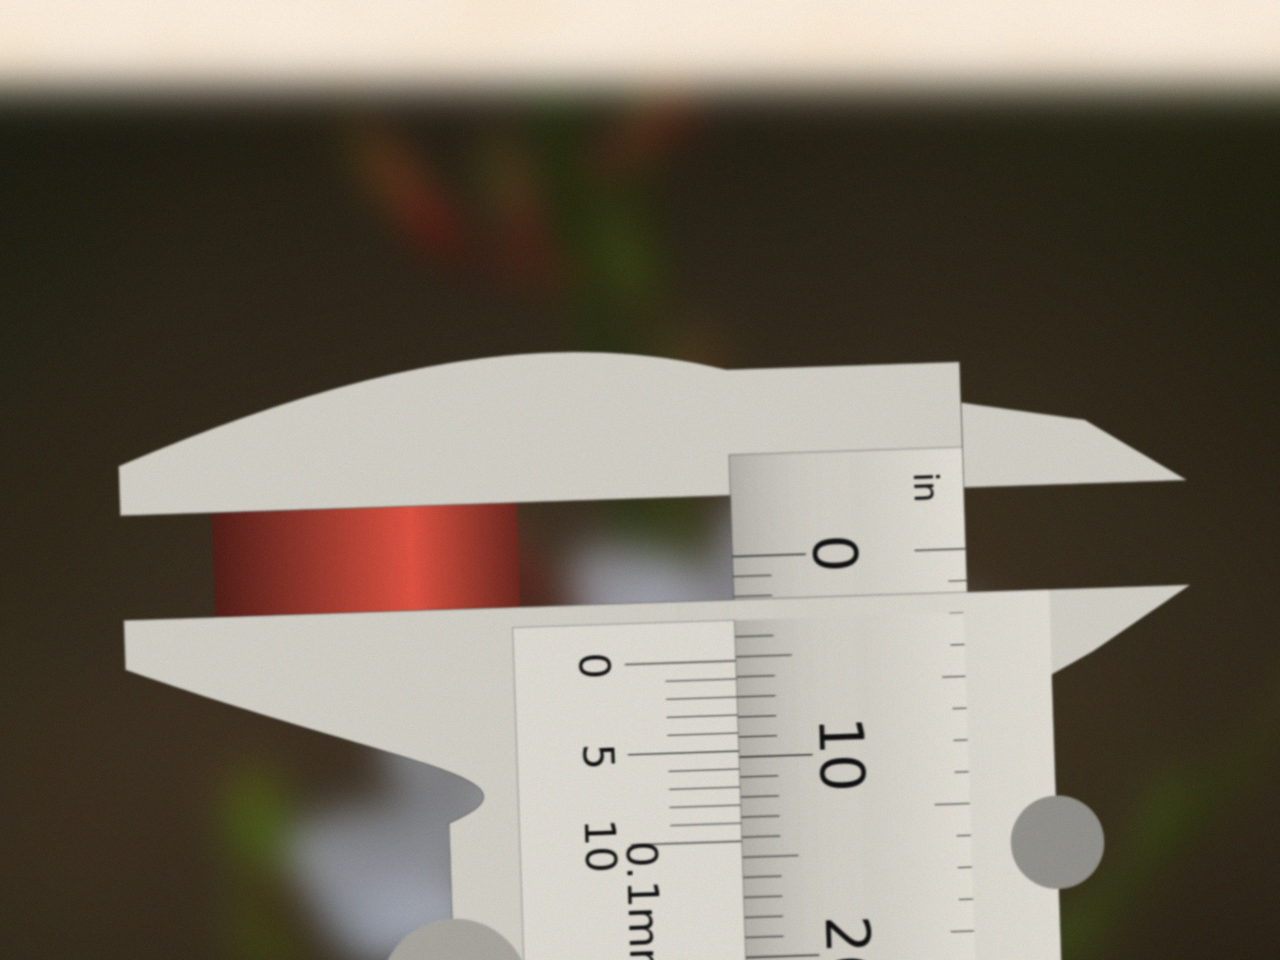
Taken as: 5.2,mm
